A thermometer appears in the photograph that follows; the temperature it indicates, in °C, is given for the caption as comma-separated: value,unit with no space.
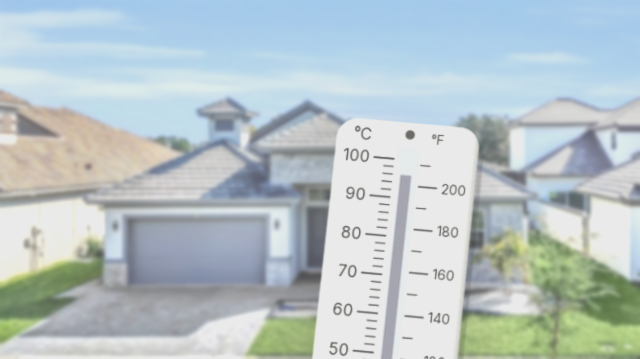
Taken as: 96,°C
